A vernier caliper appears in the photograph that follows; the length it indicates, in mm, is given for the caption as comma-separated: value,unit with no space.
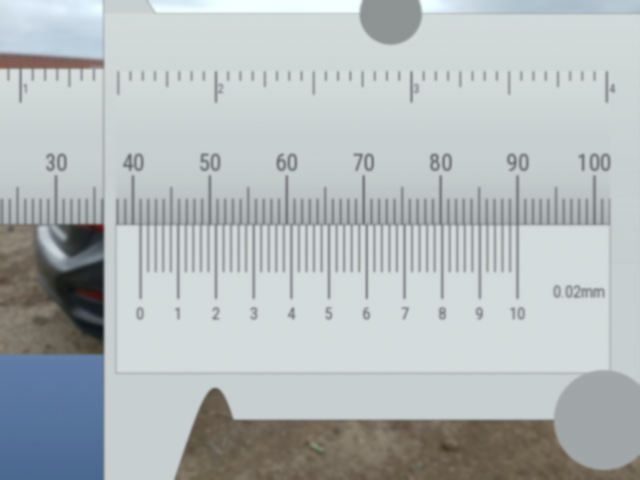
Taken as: 41.0,mm
